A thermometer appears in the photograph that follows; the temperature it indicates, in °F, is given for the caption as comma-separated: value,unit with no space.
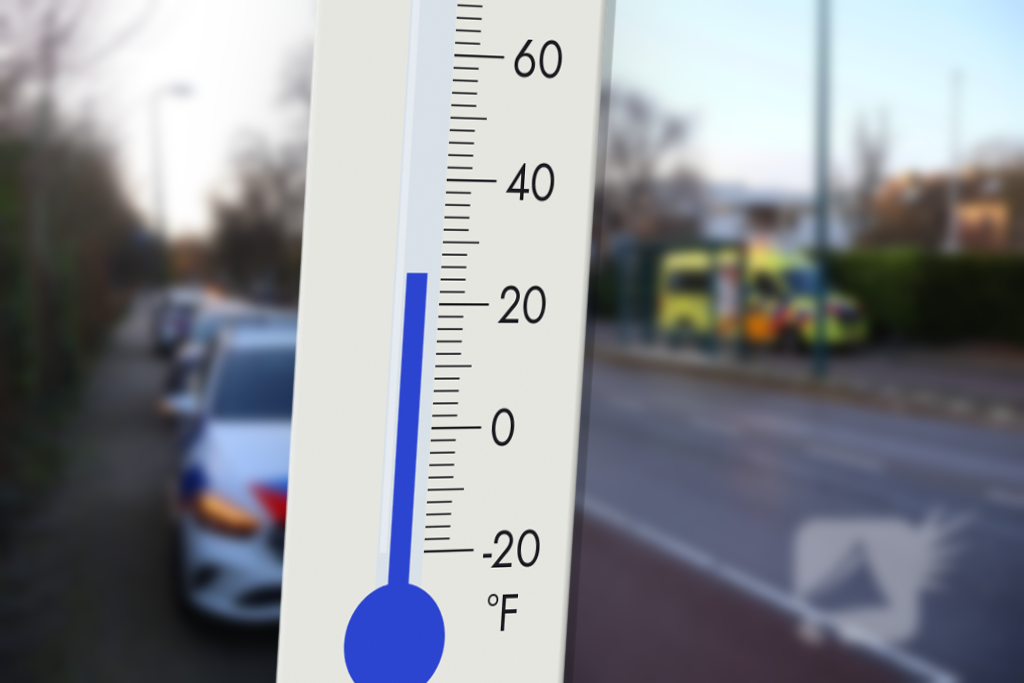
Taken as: 25,°F
